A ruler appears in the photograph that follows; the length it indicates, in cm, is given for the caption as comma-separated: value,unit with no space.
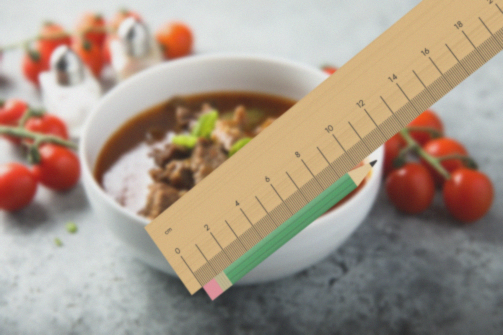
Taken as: 11,cm
